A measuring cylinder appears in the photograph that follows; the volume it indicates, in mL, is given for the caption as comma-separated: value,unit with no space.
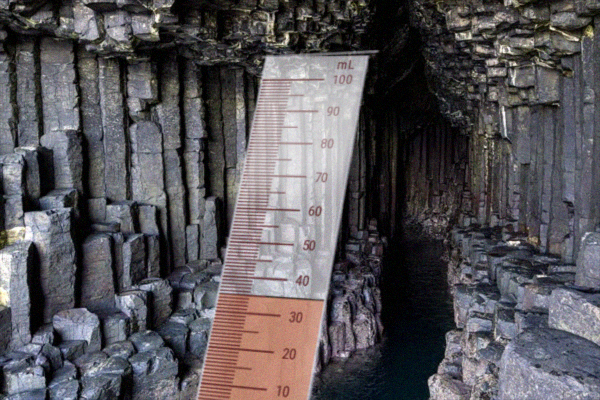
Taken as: 35,mL
